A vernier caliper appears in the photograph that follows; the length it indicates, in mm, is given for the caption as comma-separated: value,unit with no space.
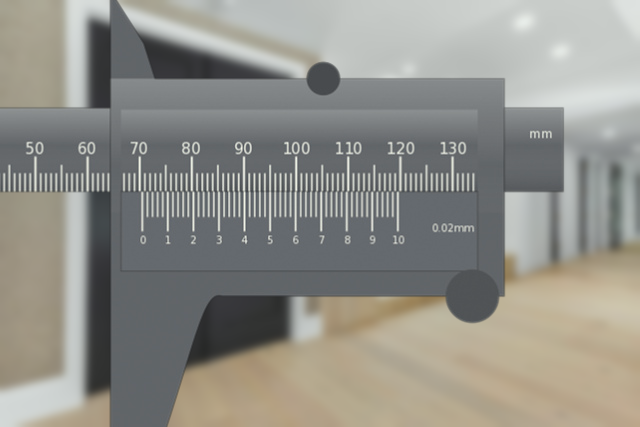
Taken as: 70.5,mm
